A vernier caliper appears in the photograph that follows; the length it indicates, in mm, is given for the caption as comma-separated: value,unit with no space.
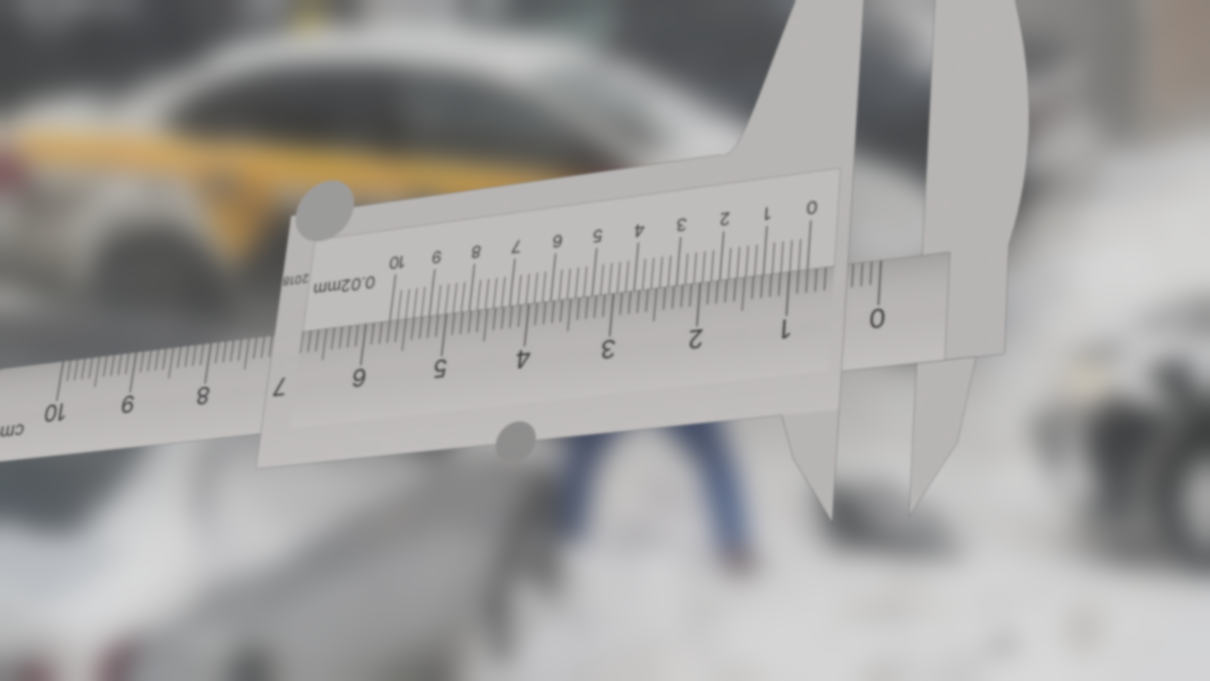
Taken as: 8.0,mm
